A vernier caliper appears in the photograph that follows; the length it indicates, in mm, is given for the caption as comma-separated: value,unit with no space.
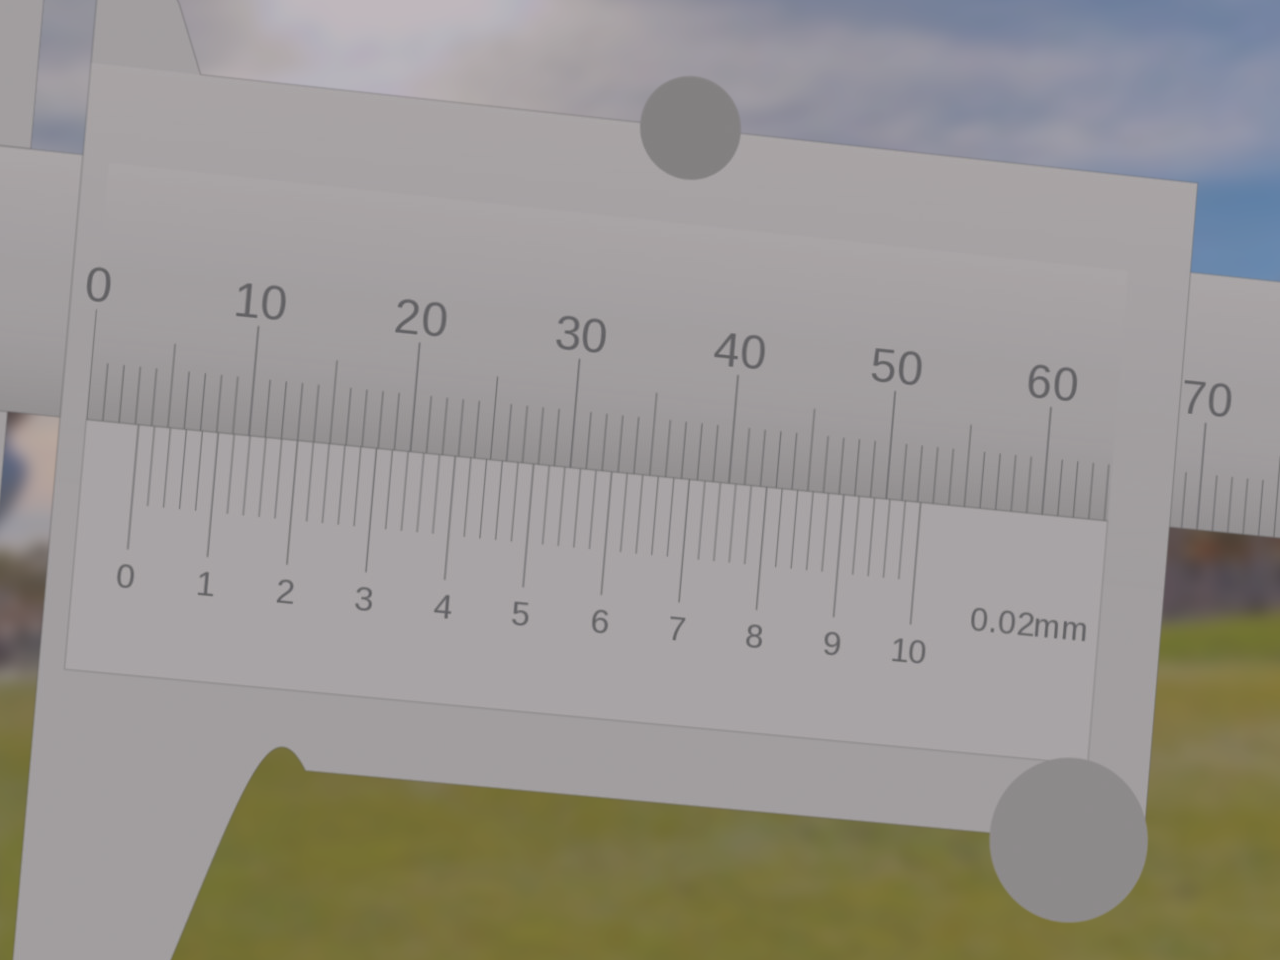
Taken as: 3.2,mm
